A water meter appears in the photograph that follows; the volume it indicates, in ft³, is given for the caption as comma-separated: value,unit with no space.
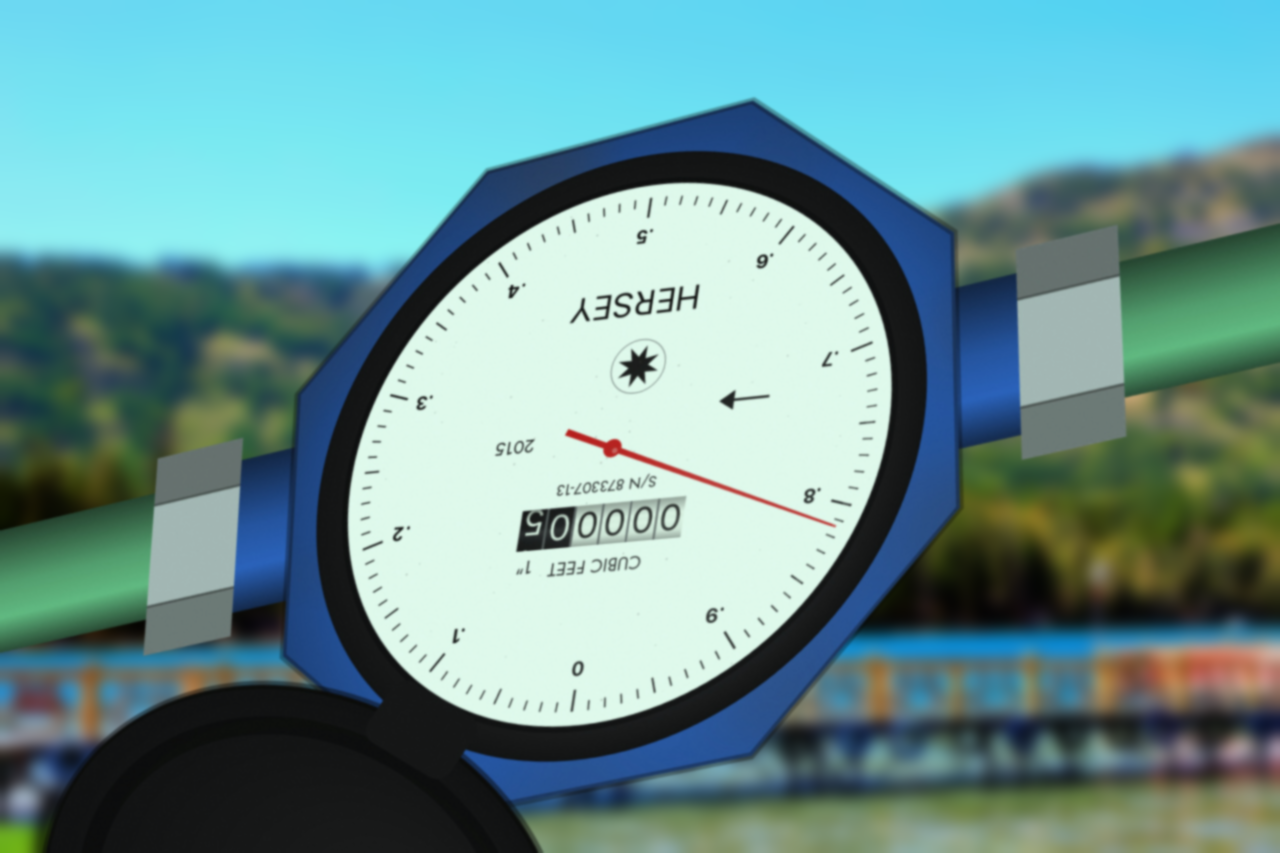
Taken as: 4.81,ft³
